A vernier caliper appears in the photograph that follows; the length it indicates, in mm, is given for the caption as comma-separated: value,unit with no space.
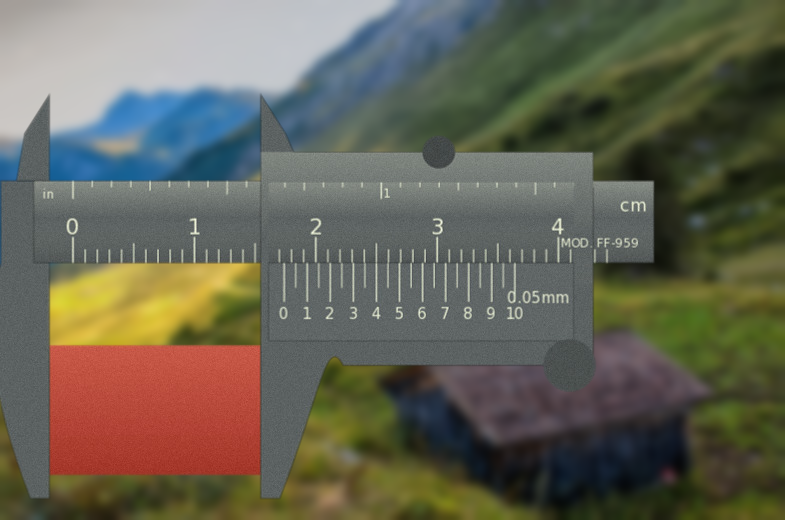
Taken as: 17.4,mm
